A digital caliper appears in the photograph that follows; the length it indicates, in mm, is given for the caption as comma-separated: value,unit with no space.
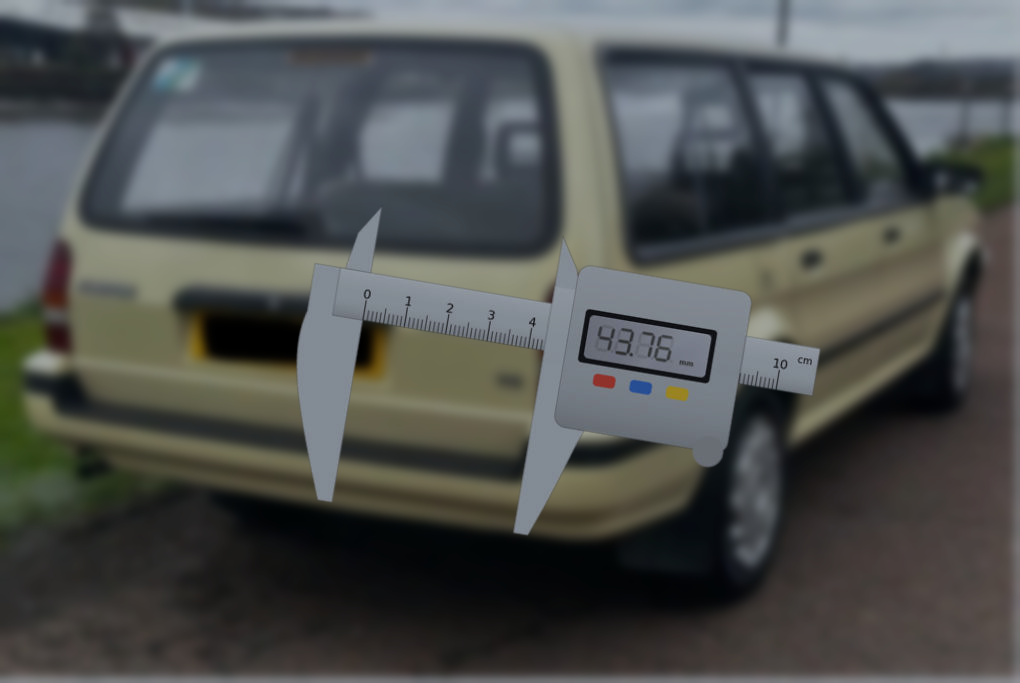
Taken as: 43.76,mm
